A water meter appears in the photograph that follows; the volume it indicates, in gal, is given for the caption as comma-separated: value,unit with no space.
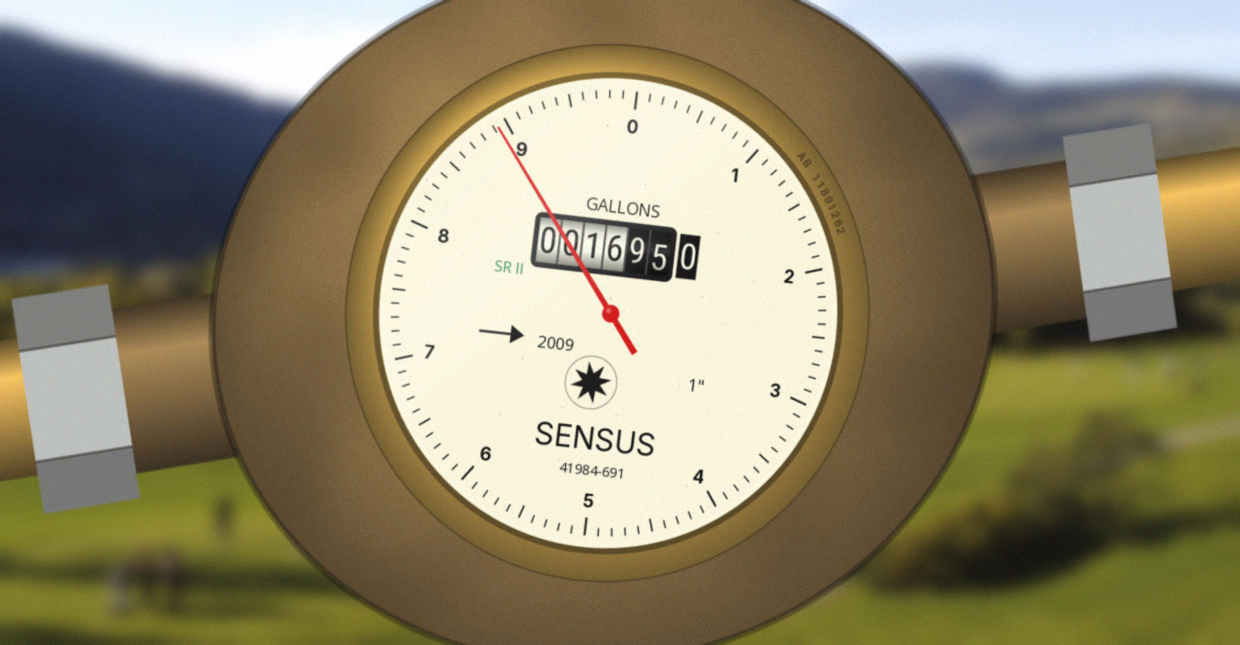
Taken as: 16948.9,gal
